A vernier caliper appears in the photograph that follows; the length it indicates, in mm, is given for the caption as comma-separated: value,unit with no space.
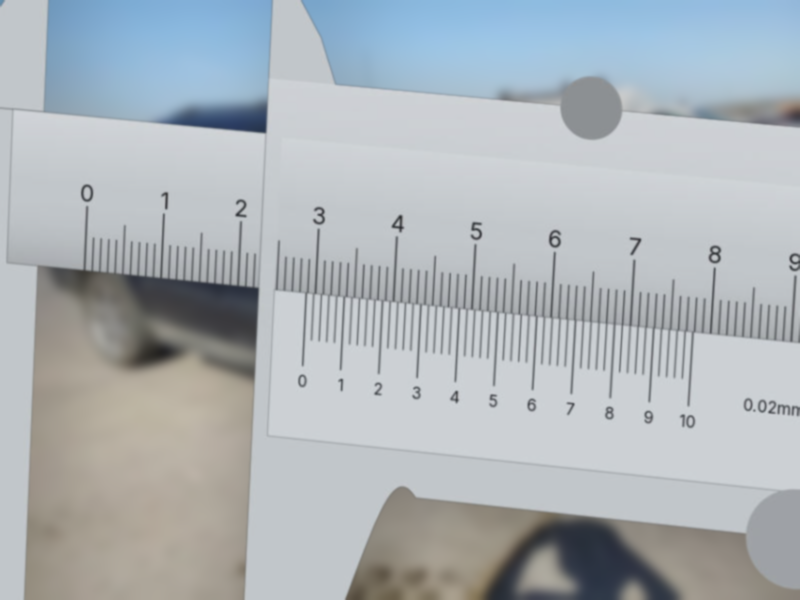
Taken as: 28.8,mm
